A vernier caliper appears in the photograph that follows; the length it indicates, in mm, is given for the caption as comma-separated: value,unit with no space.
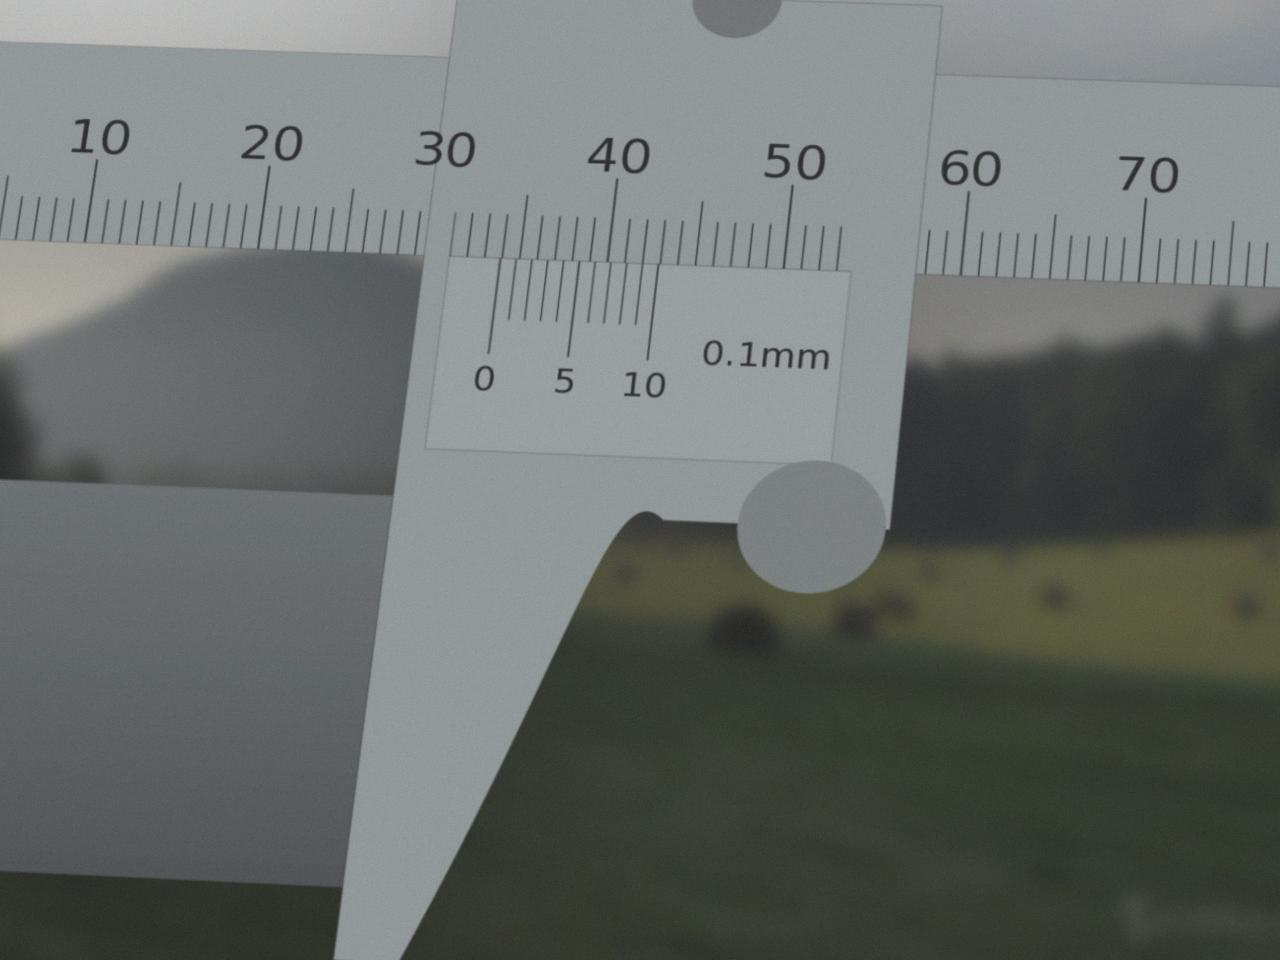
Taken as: 33.9,mm
